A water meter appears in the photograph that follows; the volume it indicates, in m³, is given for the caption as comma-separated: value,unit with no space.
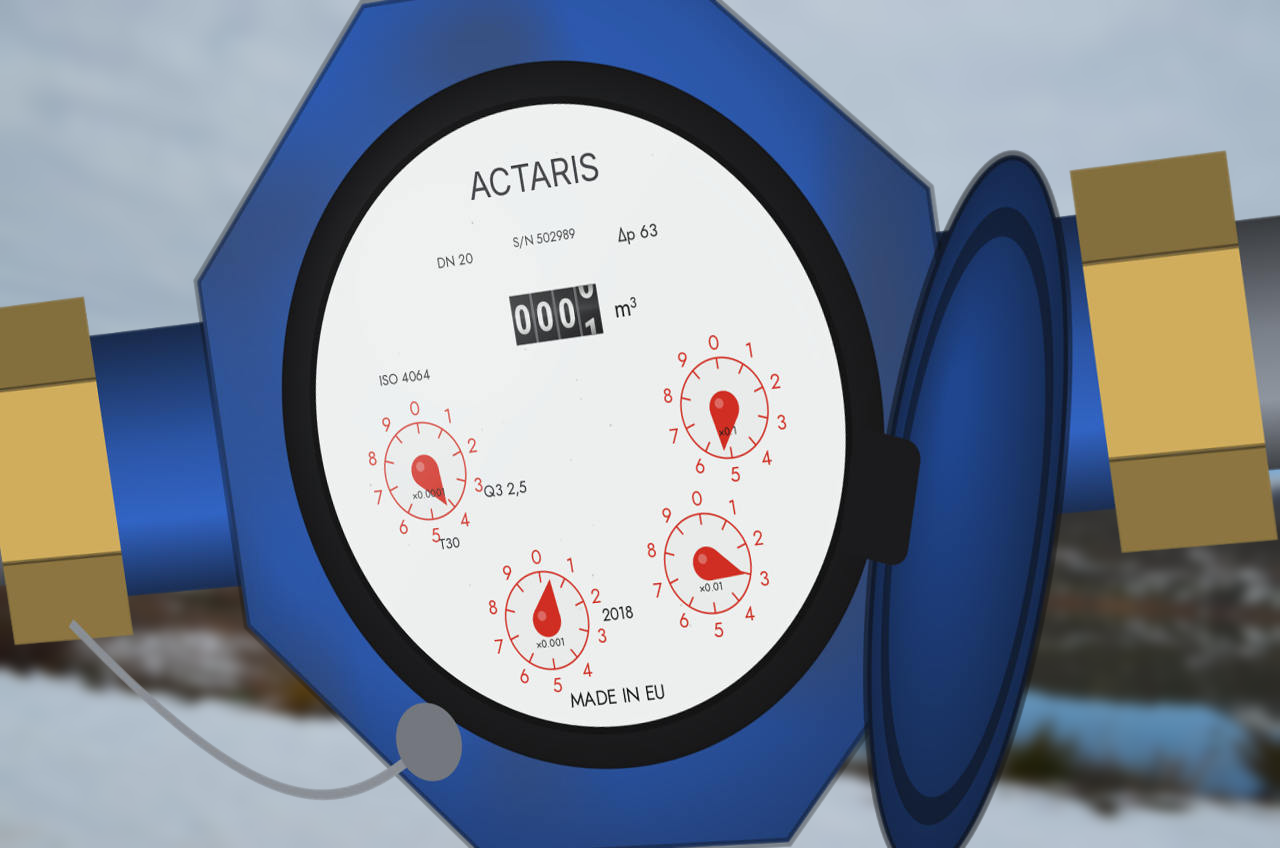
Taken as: 0.5304,m³
